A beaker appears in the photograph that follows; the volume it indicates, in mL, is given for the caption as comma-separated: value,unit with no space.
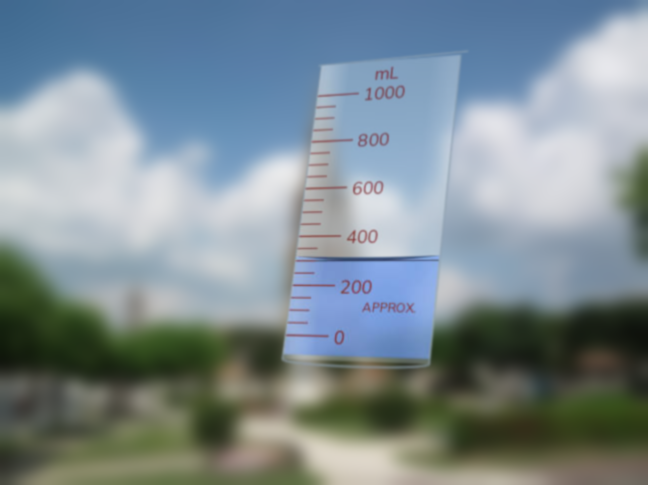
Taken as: 300,mL
